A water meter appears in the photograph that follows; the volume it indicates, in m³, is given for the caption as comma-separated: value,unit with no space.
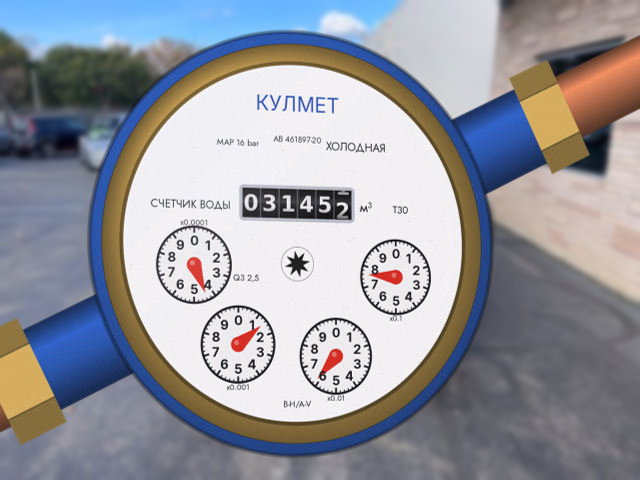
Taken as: 31451.7614,m³
